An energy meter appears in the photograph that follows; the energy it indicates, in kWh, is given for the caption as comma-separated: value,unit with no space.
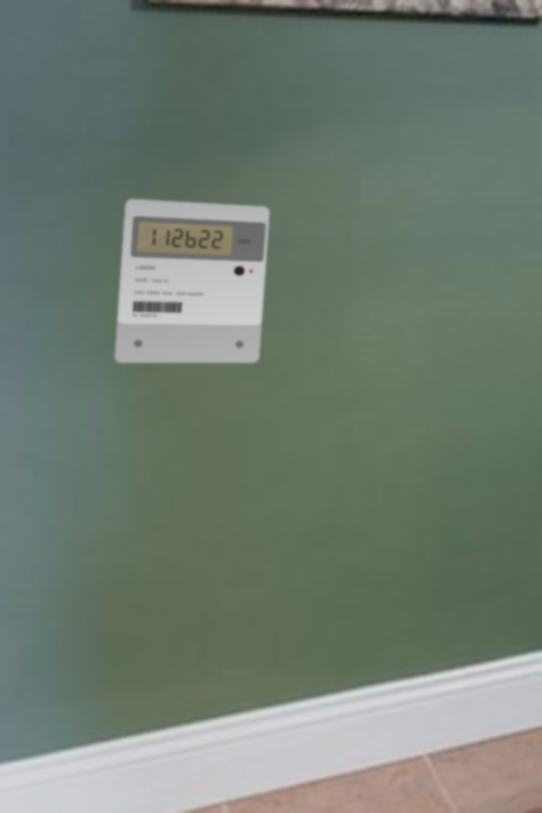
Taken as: 112622,kWh
